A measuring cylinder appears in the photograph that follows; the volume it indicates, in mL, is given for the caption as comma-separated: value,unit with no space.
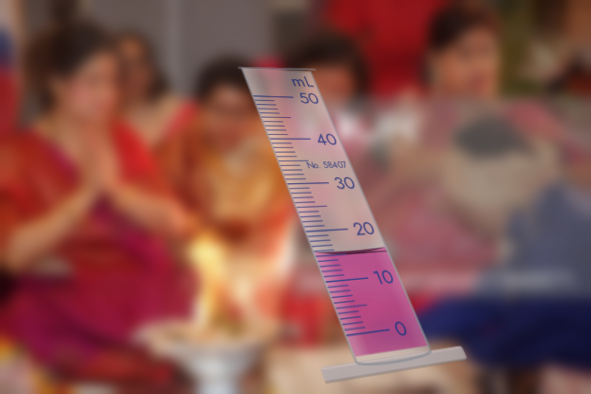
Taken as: 15,mL
